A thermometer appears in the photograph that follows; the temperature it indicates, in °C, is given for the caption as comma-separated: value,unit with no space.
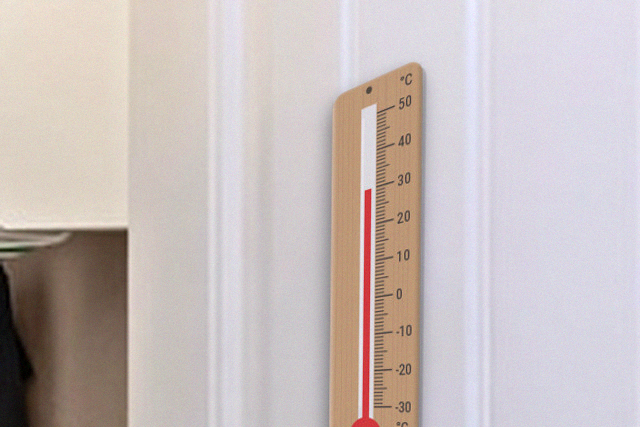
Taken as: 30,°C
